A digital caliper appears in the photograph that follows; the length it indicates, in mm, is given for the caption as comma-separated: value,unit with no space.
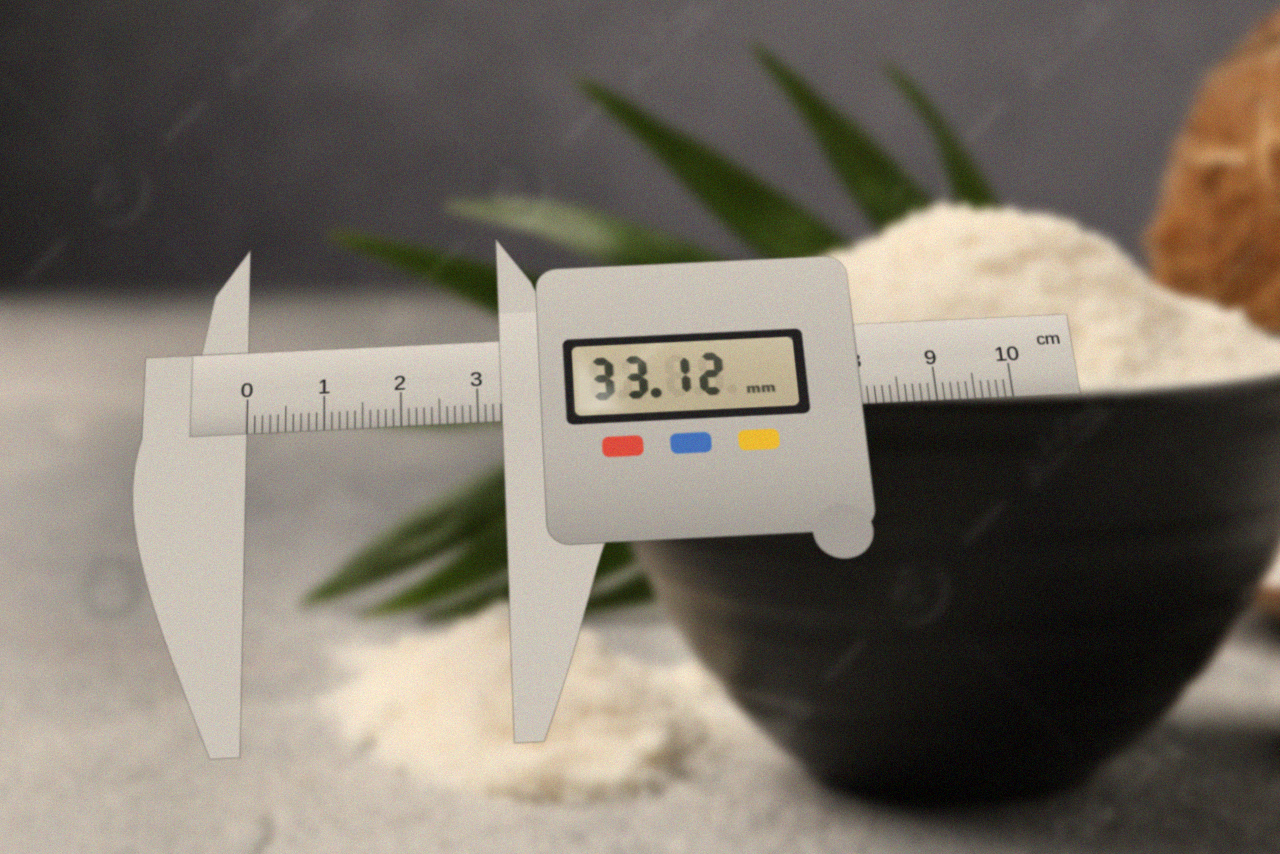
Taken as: 33.12,mm
